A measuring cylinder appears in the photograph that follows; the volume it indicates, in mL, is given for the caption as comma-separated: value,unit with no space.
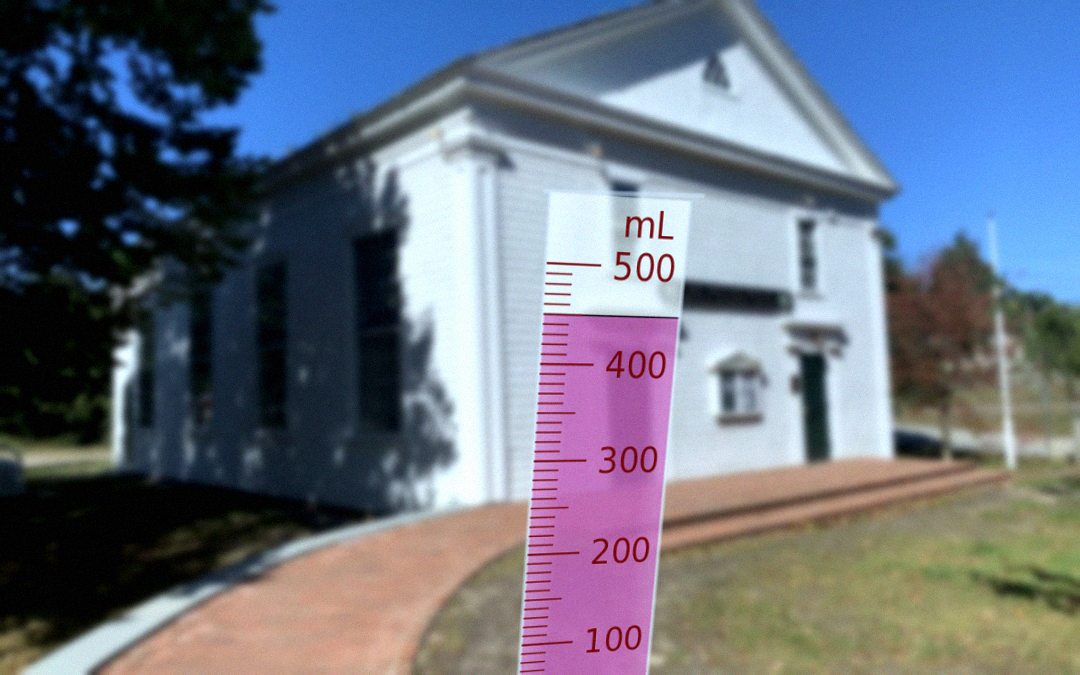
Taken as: 450,mL
